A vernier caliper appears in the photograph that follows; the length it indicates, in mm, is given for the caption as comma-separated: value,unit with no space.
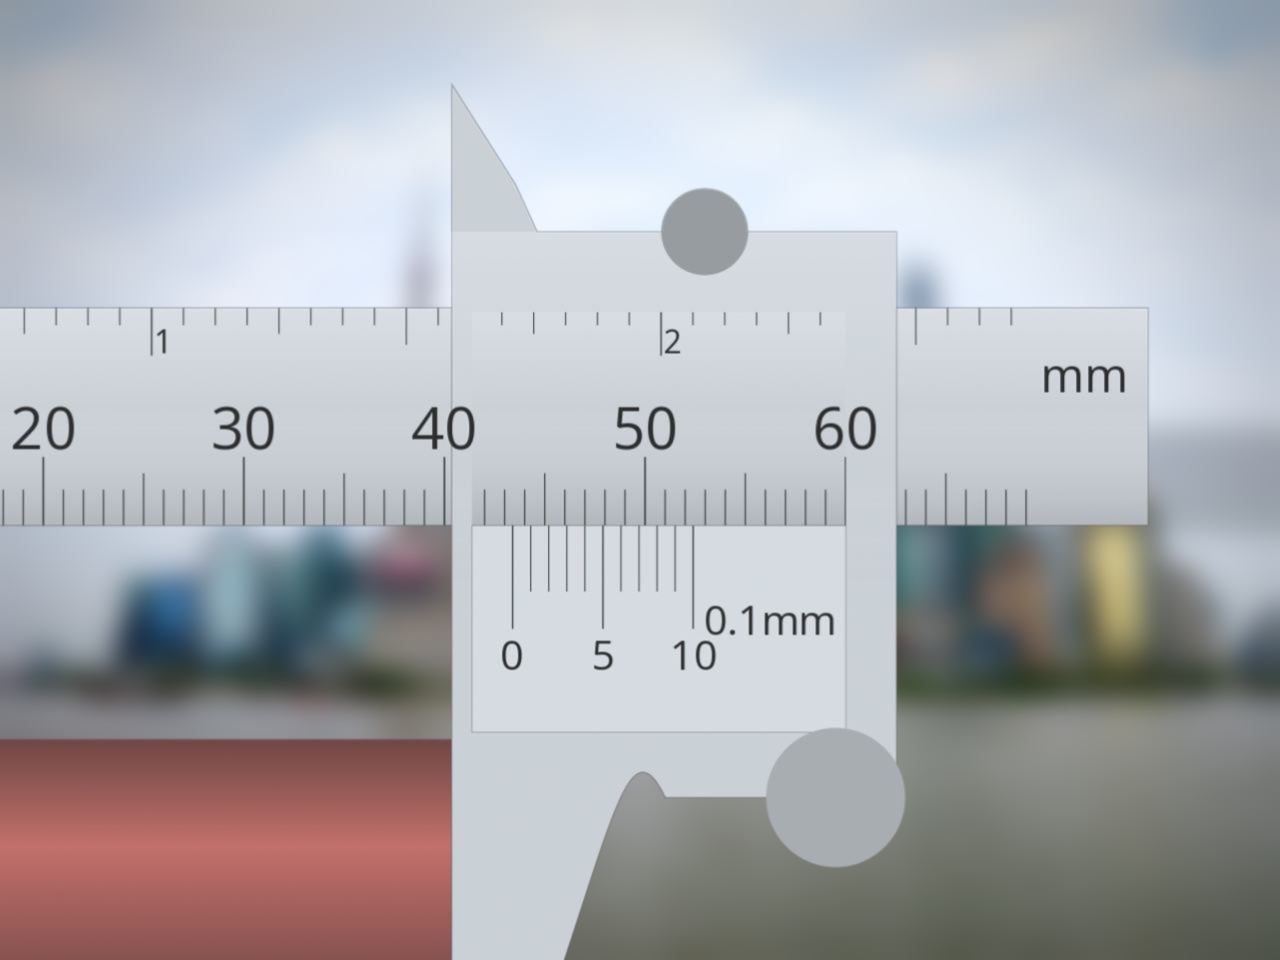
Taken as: 43.4,mm
